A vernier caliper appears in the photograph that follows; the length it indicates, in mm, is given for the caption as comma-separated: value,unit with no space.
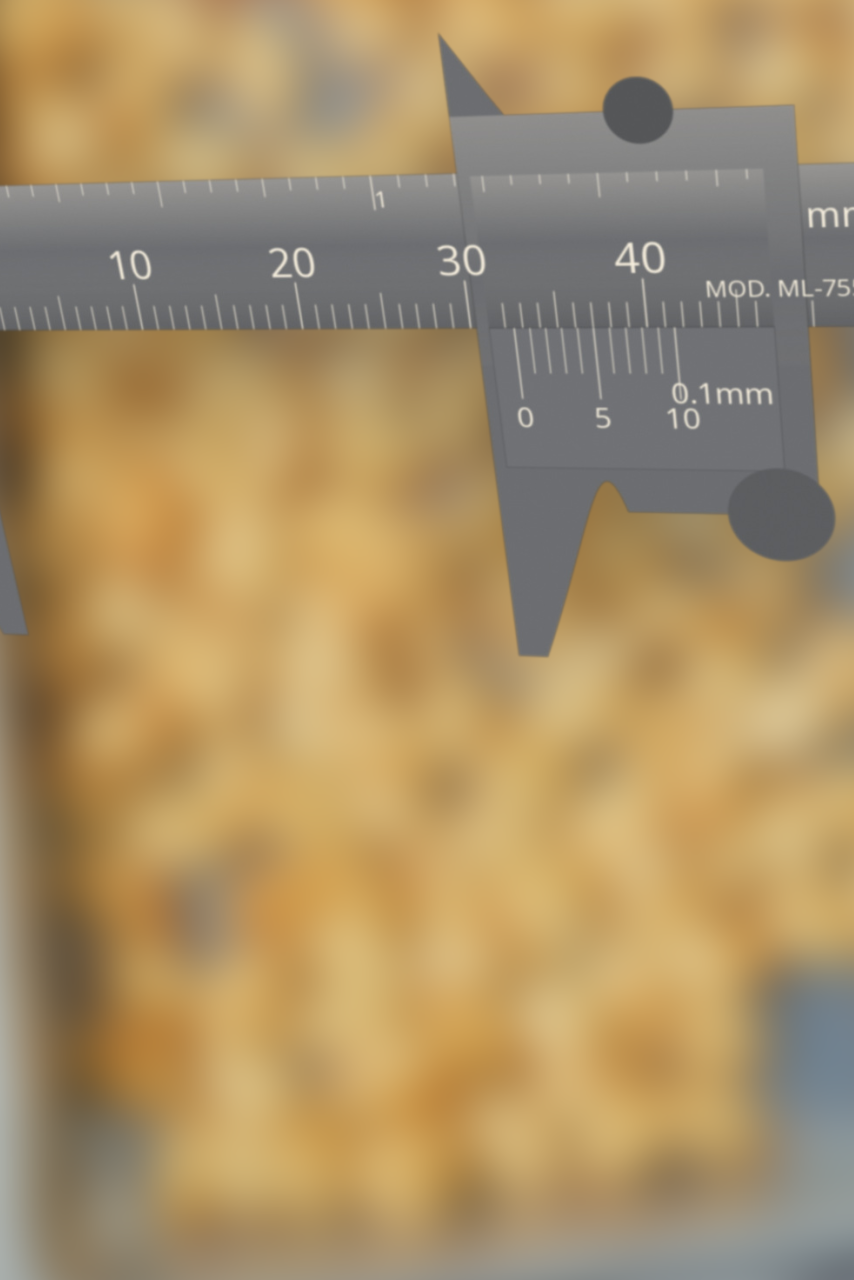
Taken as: 32.5,mm
